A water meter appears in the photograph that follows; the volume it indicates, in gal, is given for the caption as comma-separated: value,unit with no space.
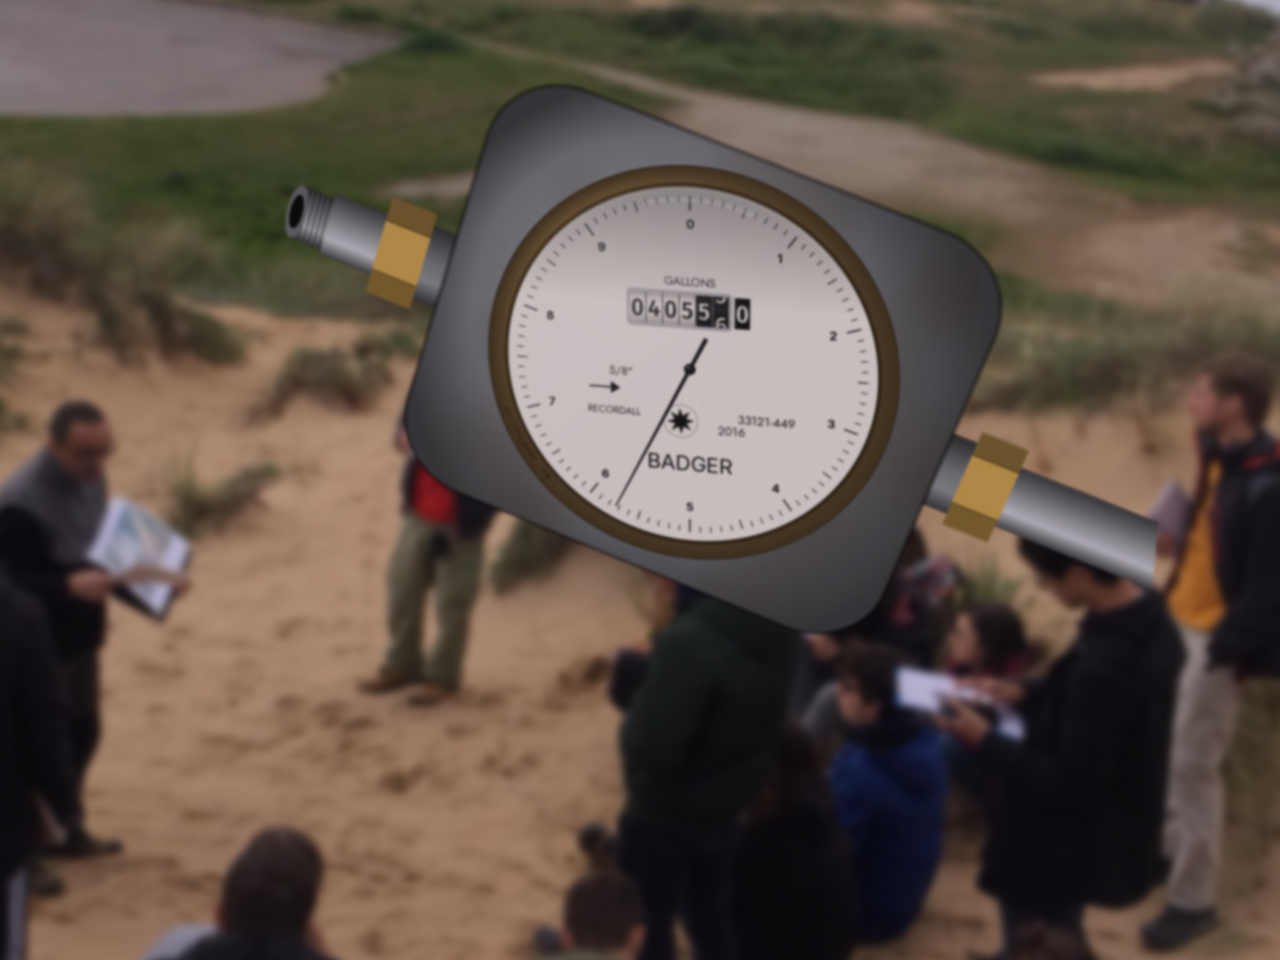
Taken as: 405555.7,gal
